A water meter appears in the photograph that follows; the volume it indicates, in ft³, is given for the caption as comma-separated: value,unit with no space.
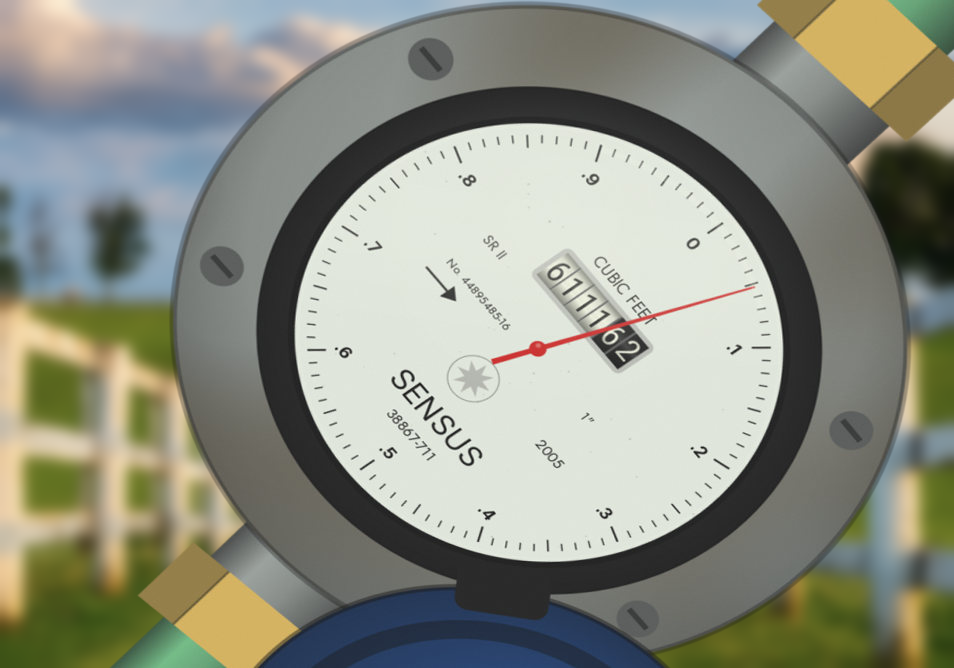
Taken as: 611162.05,ft³
